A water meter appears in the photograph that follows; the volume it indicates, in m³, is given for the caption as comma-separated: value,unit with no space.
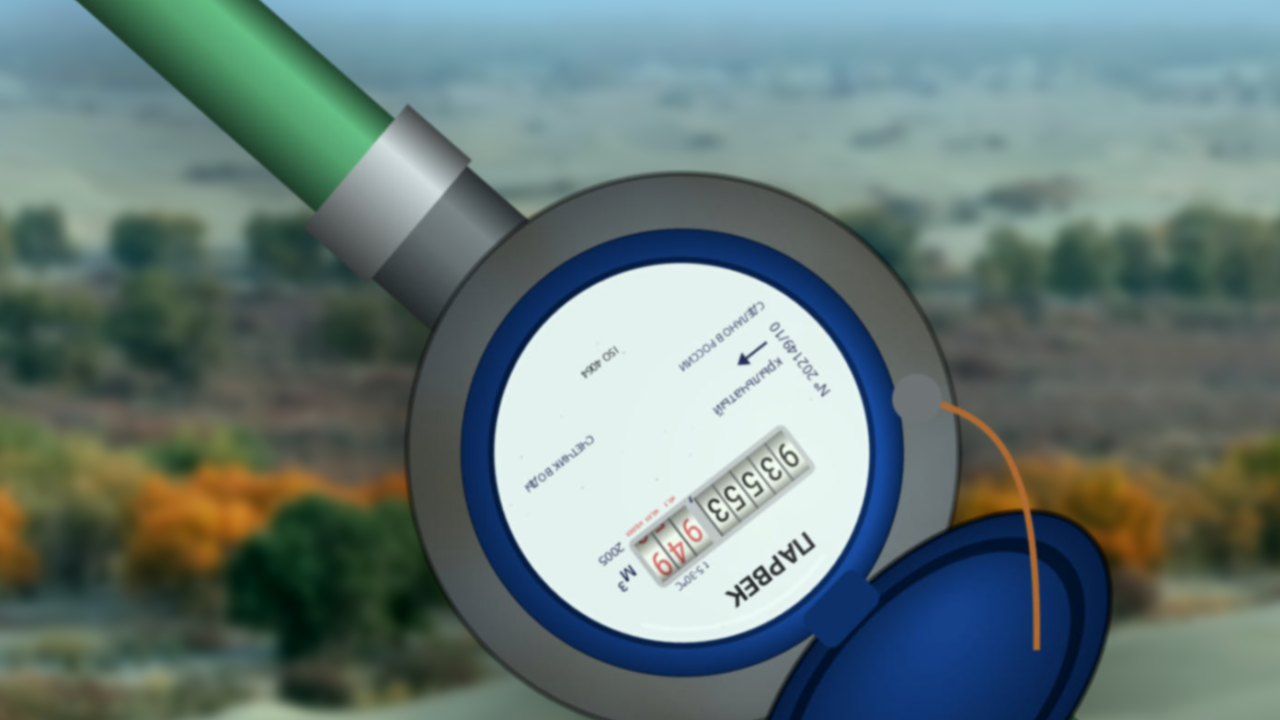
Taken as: 93553.949,m³
